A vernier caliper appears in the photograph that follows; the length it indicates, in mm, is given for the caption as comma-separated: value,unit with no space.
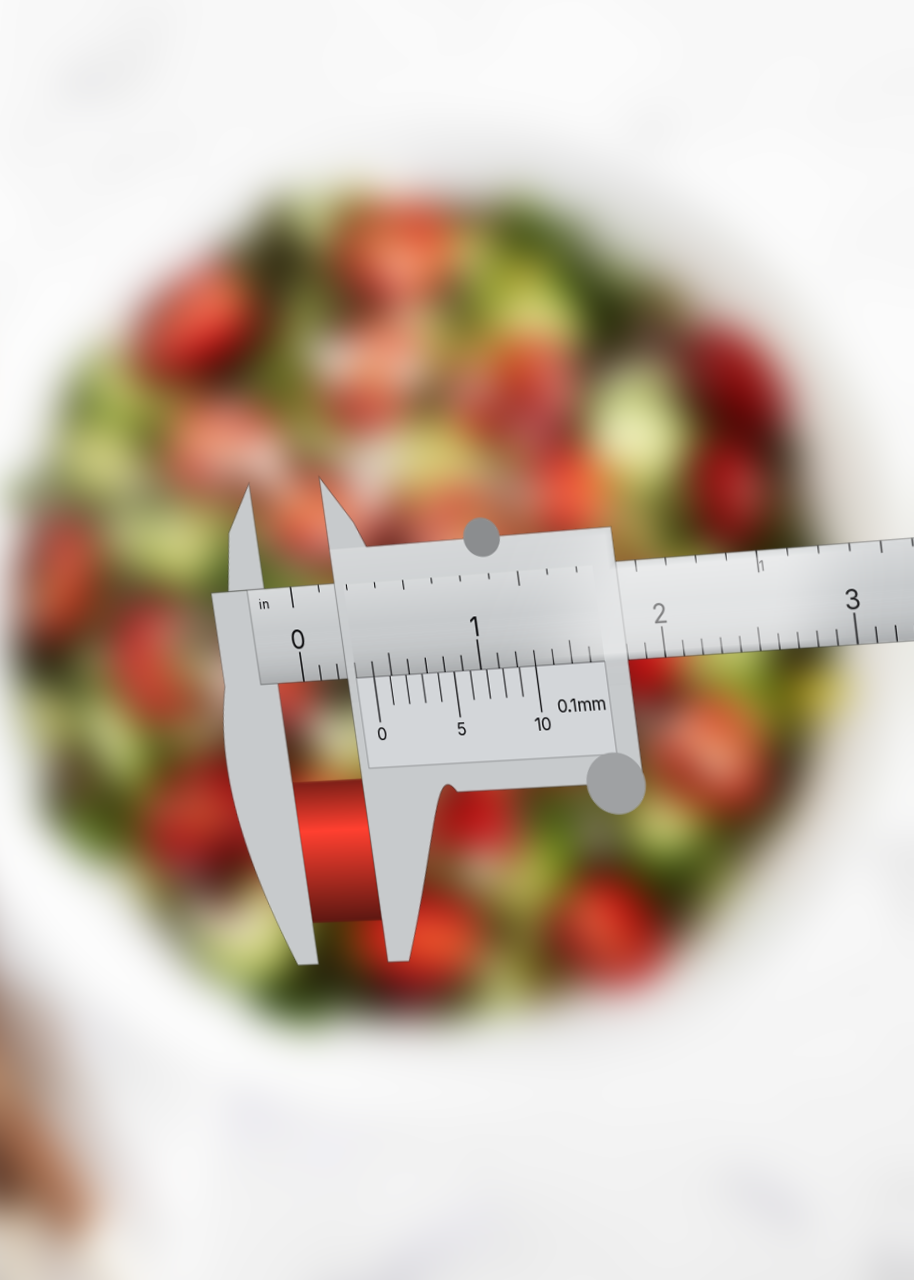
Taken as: 4.0,mm
